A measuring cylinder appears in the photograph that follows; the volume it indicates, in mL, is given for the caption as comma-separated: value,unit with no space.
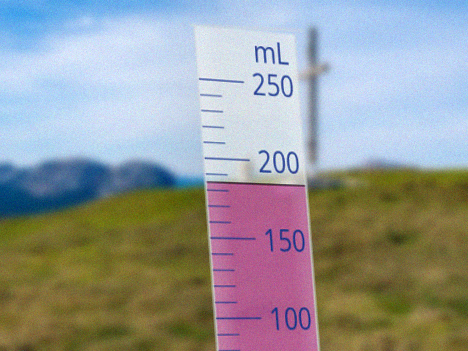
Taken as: 185,mL
